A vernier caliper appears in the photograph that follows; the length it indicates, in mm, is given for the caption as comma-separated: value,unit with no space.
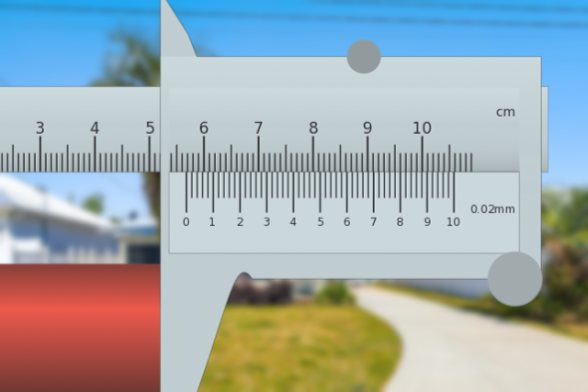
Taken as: 56.8,mm
